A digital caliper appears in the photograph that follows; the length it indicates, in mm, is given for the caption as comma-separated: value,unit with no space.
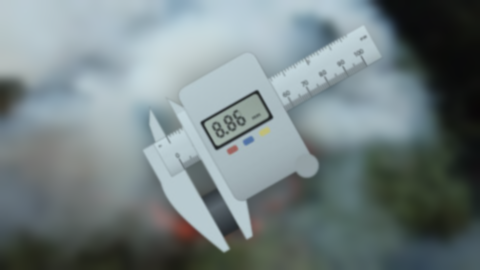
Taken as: 8.86,mm
